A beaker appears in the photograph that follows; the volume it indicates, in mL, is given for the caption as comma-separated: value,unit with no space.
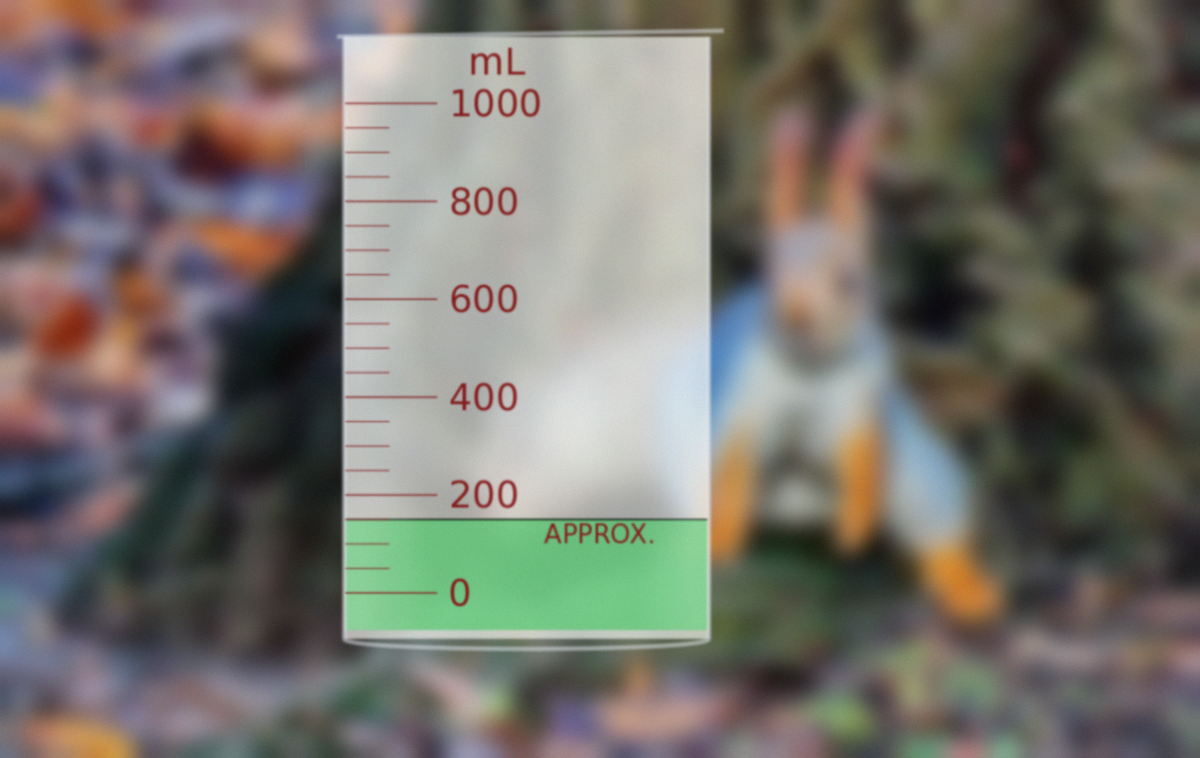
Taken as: 150,mL
